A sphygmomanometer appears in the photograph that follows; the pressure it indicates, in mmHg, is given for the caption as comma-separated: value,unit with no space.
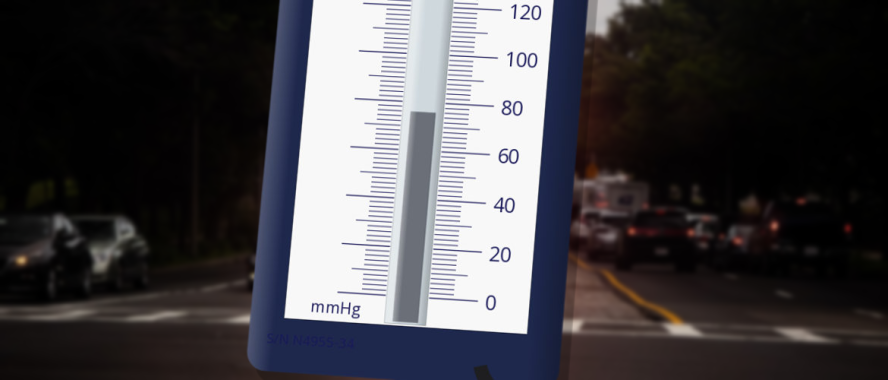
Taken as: 76,mmHg
